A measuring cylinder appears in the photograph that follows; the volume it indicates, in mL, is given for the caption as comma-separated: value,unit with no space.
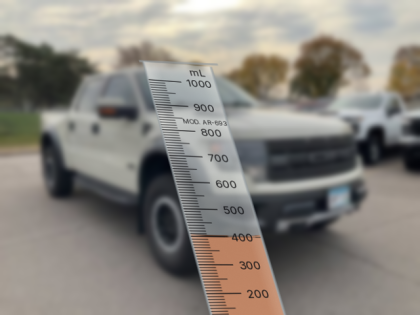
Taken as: 400,mL
